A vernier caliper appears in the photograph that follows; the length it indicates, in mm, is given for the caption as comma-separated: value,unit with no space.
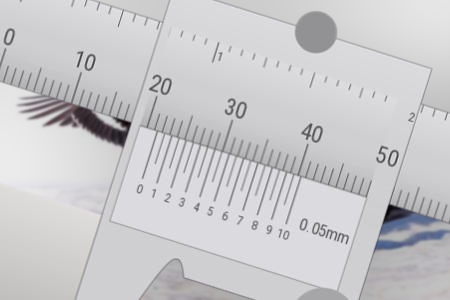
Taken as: 21.4,mm
